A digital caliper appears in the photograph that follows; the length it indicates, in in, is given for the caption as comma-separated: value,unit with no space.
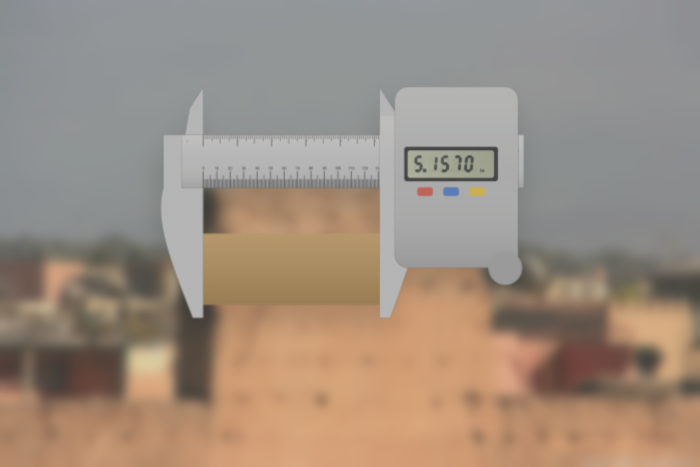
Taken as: 5.1570,in
